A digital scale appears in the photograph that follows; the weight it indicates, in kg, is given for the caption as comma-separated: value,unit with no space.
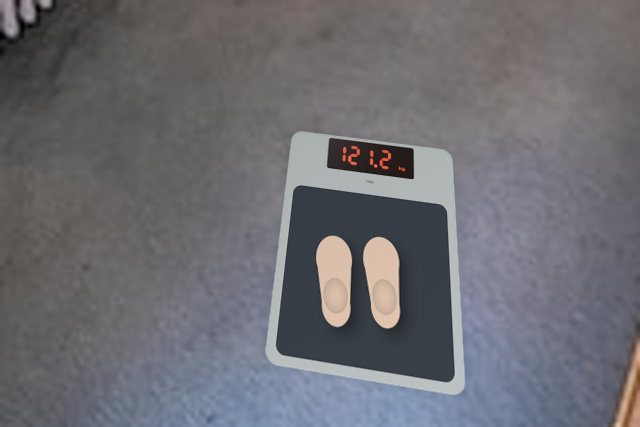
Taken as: 121.2,kg
